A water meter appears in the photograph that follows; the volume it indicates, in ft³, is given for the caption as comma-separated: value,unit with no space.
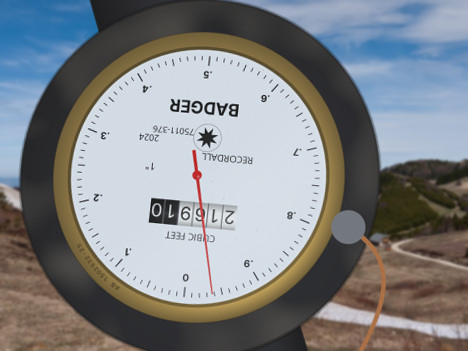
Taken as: 216909.96,ft³
